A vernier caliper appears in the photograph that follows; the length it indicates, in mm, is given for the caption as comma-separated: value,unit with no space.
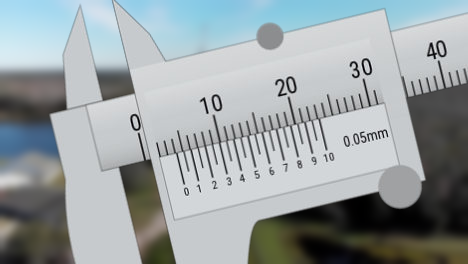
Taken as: 4.2,mm
